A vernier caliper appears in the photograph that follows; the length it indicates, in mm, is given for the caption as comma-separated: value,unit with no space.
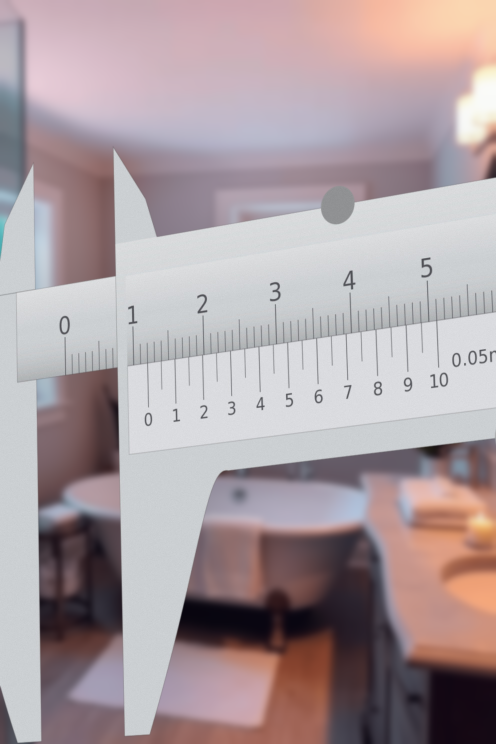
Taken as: 12.0,mm
